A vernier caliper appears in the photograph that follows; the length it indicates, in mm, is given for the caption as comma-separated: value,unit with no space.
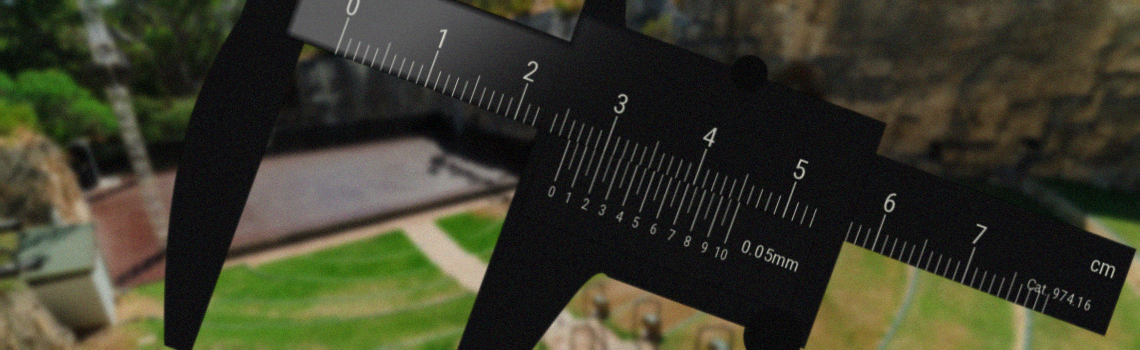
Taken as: 26.2,mm
